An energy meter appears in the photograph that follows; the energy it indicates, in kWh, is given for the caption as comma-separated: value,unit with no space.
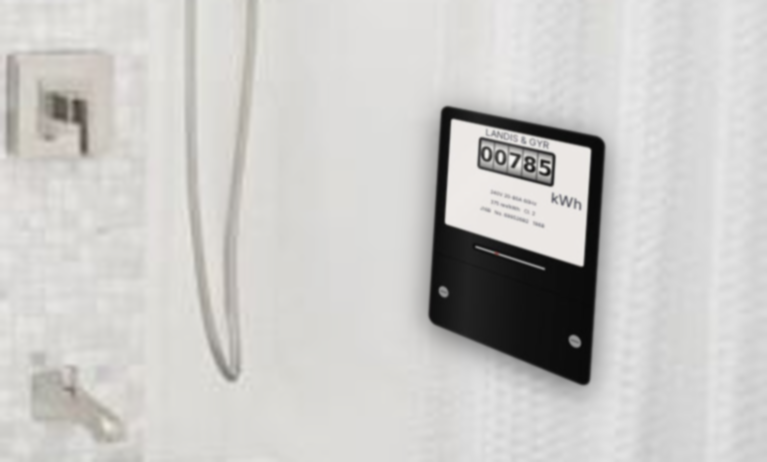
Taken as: 785,kWh
